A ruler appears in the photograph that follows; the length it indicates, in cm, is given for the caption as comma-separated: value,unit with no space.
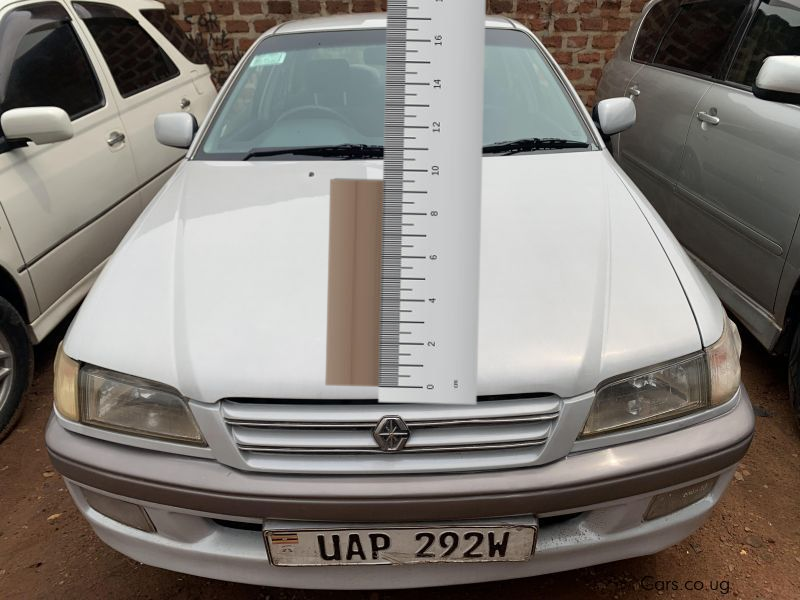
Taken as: 9.5,cm
